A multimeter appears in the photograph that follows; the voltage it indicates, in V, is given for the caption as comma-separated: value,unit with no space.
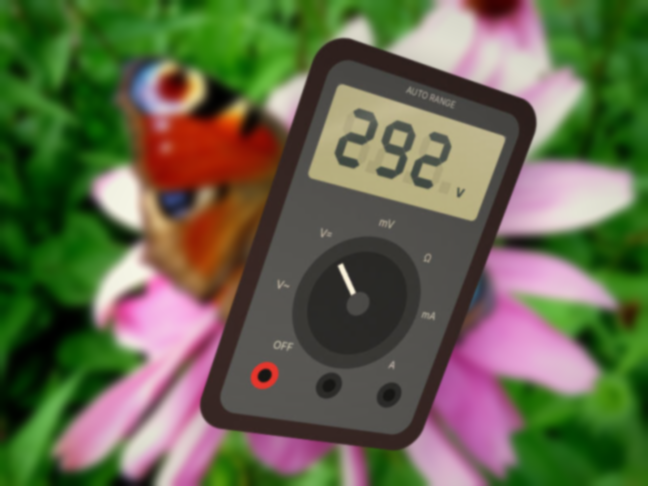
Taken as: 292,V
